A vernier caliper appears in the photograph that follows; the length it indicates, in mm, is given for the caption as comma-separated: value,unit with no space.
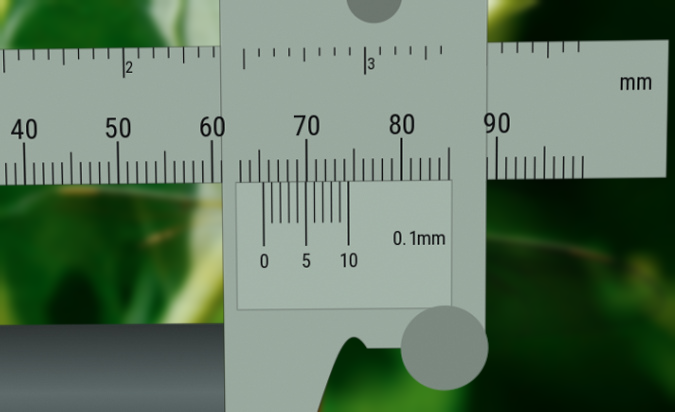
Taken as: 65.4,mm
